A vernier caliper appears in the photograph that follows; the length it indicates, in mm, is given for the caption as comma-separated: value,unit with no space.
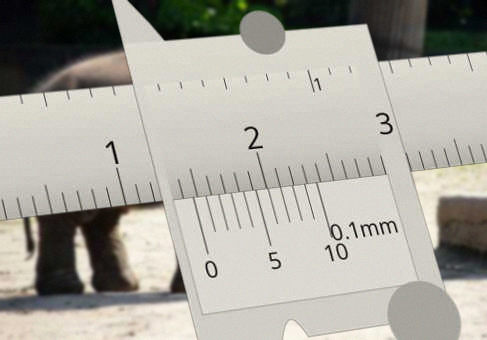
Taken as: 14.7,mm
